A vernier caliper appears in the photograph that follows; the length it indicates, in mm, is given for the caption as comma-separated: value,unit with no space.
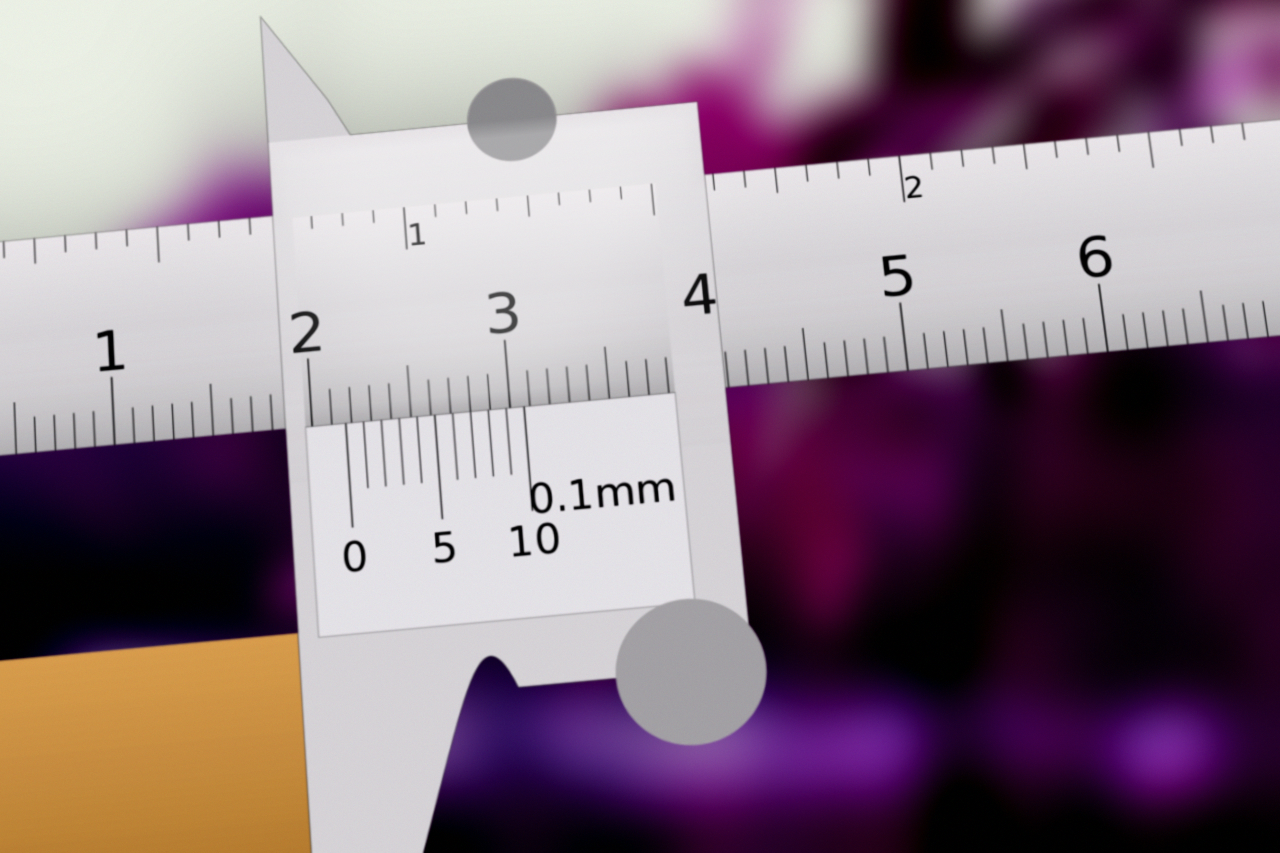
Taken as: 21.7,mm
